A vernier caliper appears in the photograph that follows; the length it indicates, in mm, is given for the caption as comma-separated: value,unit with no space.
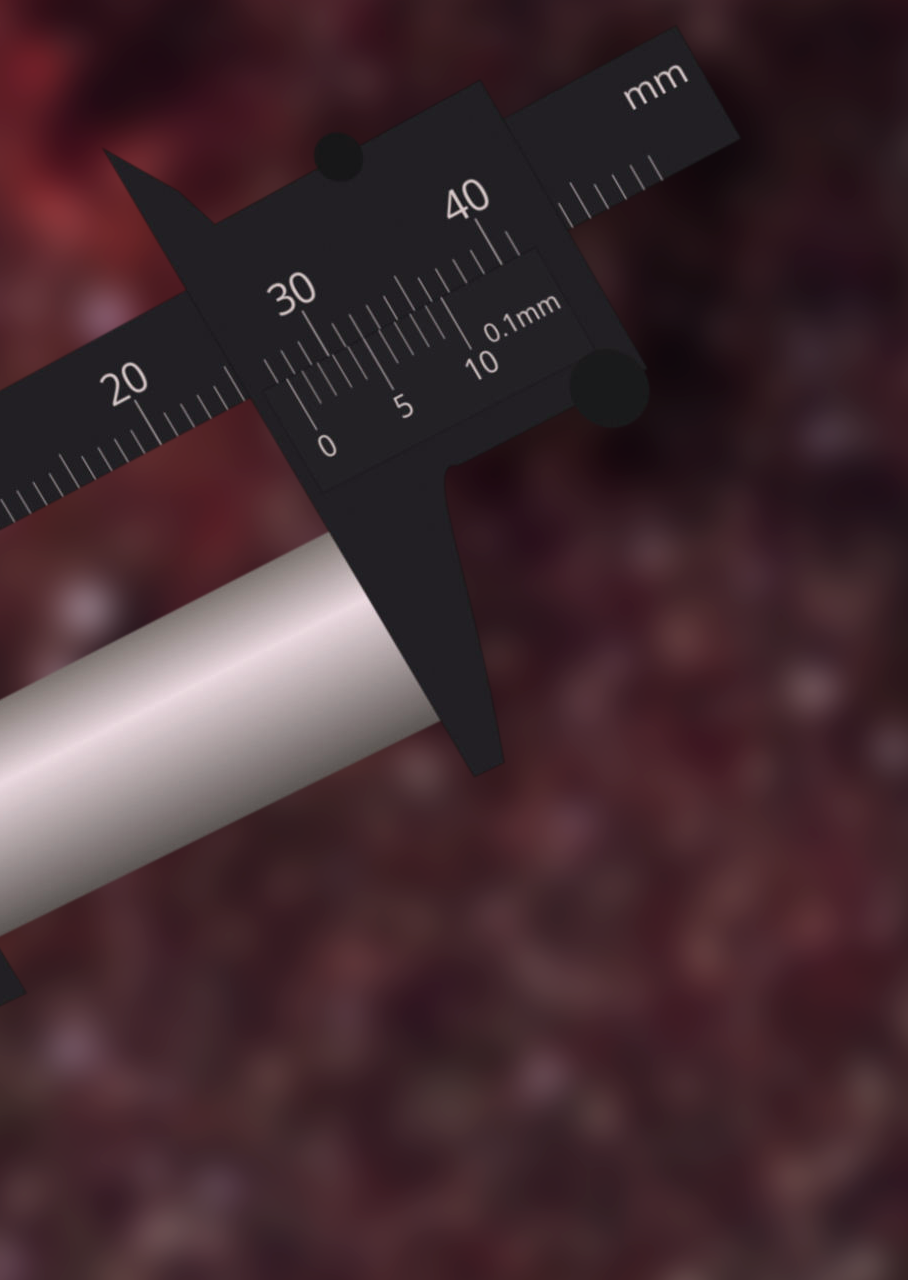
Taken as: 27.5,mm
